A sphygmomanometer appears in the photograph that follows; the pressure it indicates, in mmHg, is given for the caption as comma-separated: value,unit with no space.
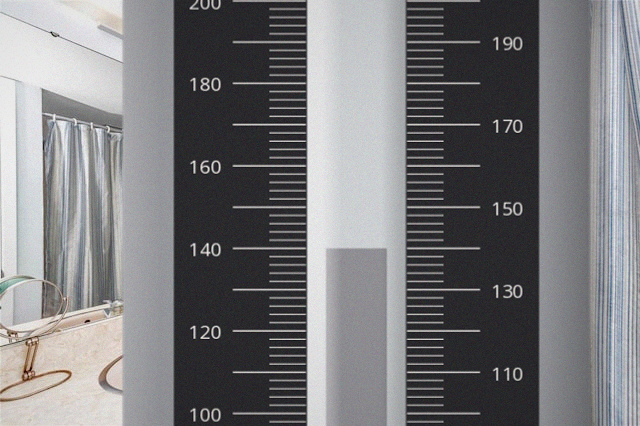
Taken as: 140,mmHg
